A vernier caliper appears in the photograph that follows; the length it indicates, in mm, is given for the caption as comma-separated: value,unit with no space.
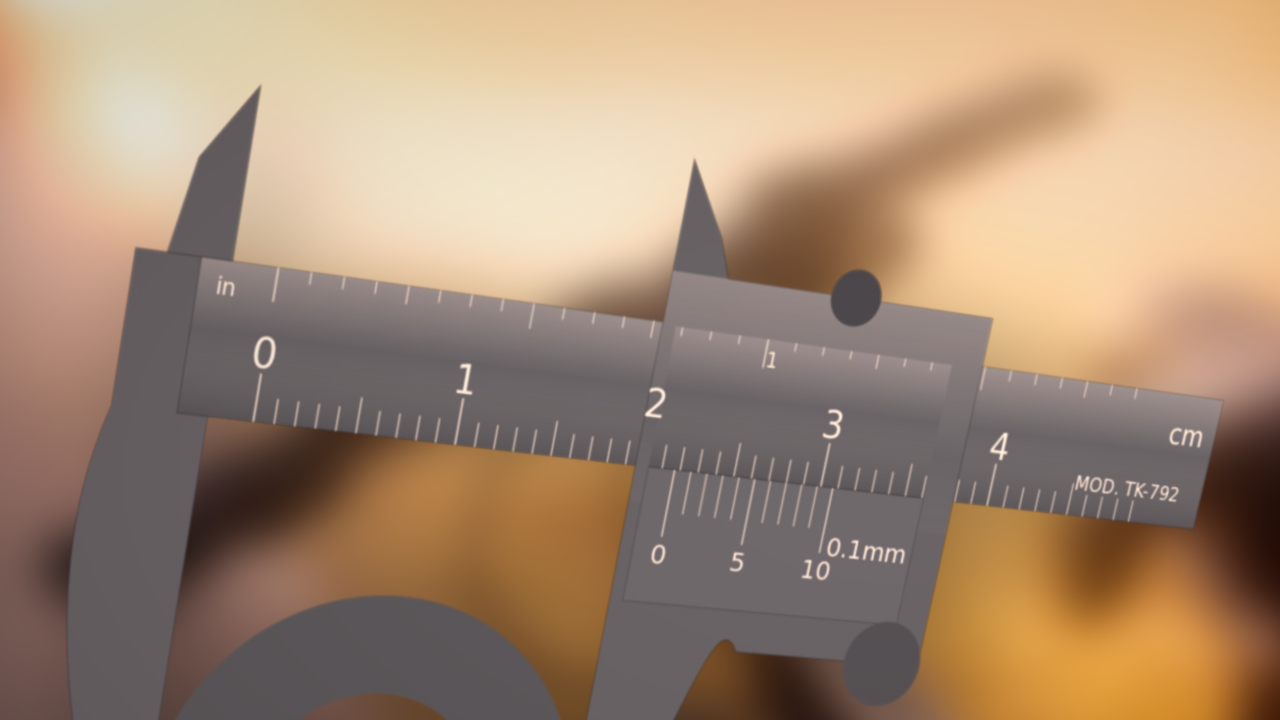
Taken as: 21.7,mm
